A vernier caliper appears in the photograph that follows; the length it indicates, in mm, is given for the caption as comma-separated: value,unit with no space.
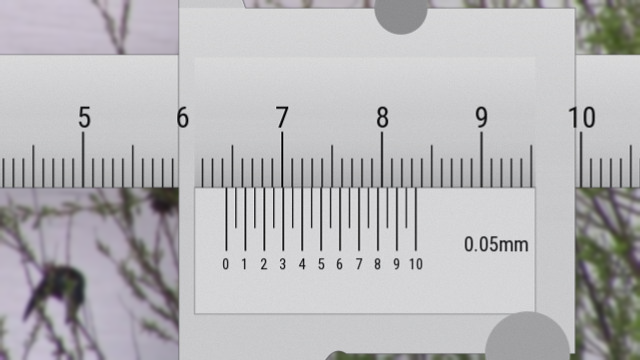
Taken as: 64.4,mm
